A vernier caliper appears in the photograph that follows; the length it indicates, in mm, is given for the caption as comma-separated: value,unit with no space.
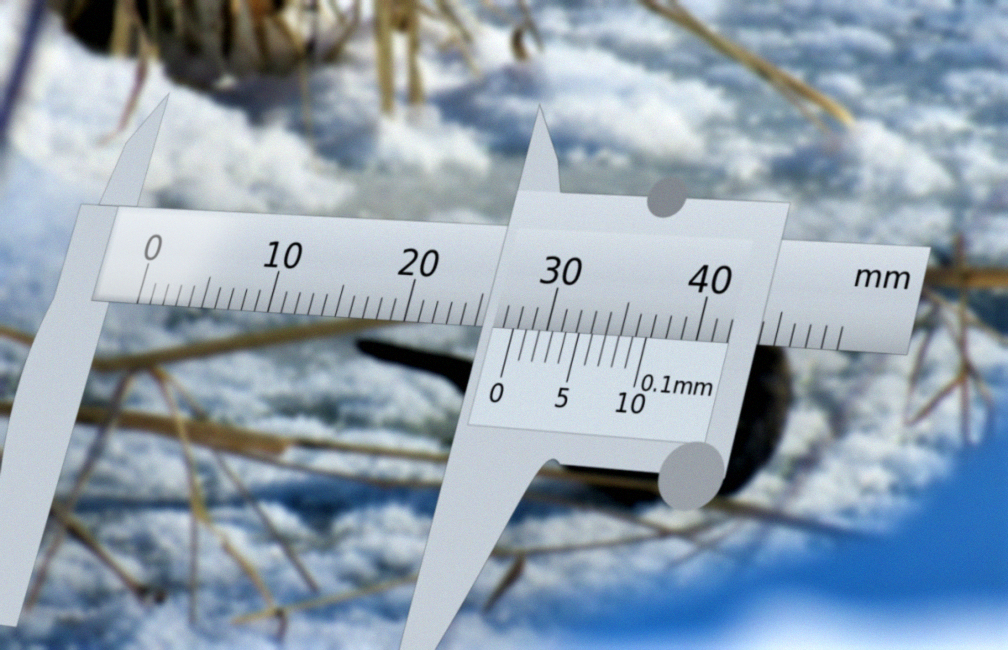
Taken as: 27.7,mm
